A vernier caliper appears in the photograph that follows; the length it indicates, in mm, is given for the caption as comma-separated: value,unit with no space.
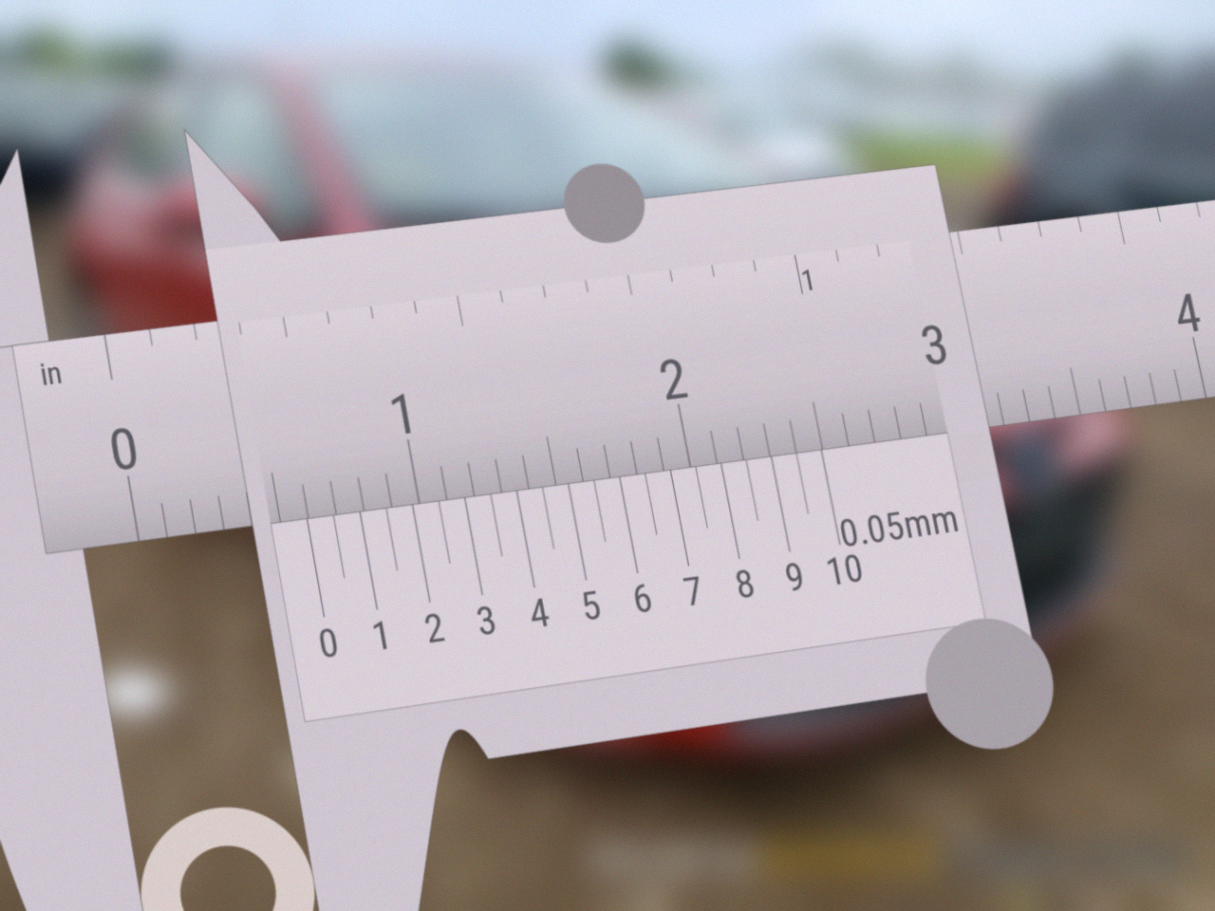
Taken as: 5.95,mm
